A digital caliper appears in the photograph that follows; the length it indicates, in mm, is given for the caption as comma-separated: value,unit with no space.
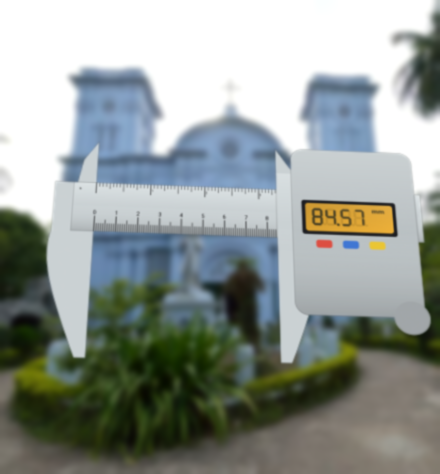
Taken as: 84.57,mm
